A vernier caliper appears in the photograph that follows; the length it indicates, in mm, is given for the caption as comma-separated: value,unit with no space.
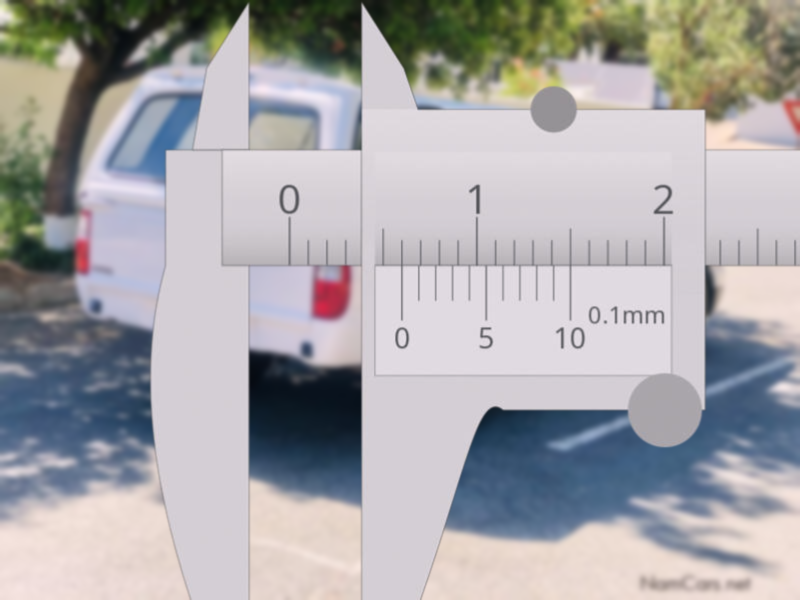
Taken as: 6.0,mm
